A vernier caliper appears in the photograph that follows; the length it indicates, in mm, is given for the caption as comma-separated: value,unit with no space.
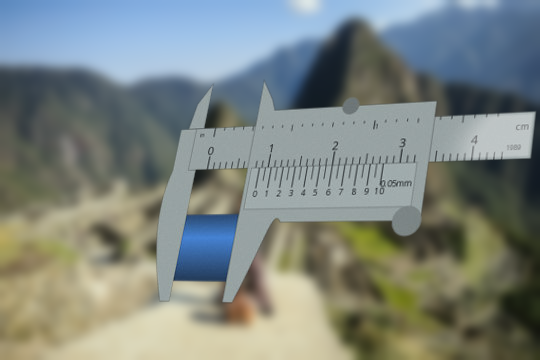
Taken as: 8.6,mm
